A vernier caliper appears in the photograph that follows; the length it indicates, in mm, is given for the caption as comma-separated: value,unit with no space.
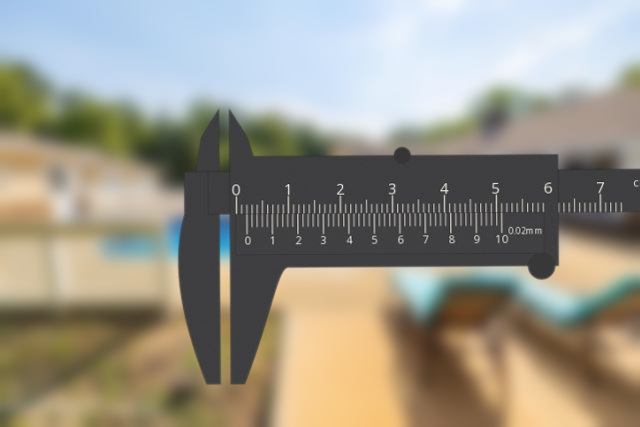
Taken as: 2.0,mm
